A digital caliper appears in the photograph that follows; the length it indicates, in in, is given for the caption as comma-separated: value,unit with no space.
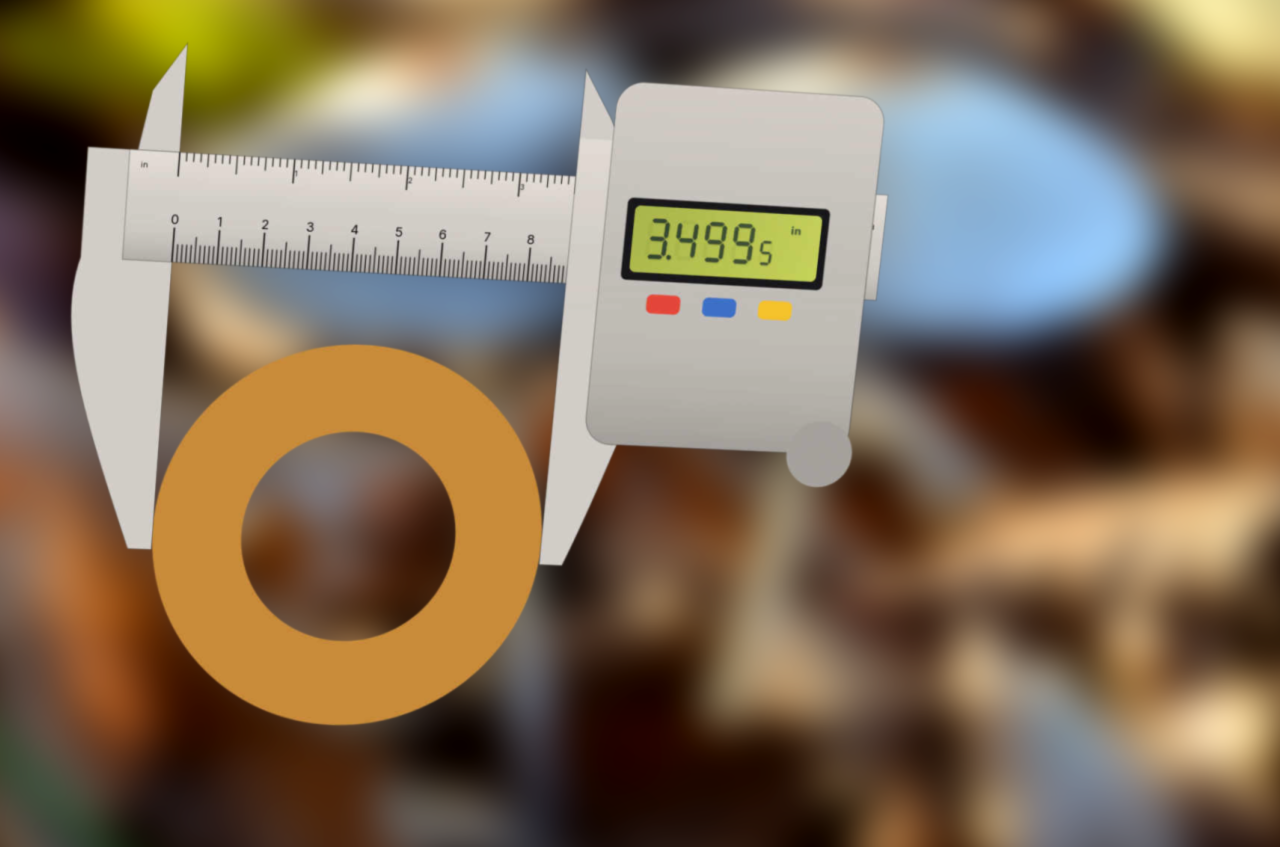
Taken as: 3.4995,in
